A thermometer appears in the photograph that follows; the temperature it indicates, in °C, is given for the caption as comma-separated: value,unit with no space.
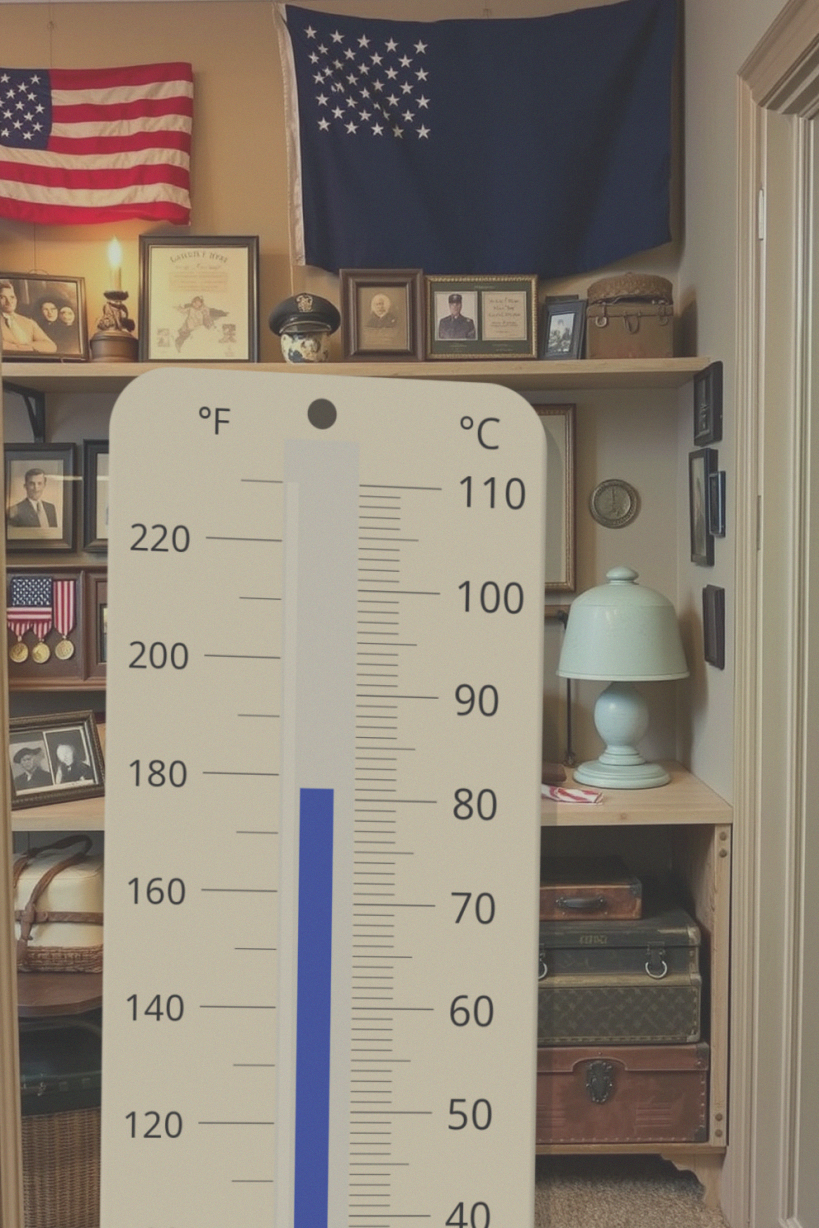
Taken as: 81,°C
